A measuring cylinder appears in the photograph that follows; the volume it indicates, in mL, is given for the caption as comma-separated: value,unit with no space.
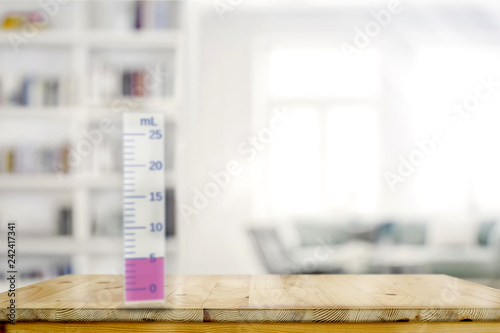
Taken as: 5,mL
